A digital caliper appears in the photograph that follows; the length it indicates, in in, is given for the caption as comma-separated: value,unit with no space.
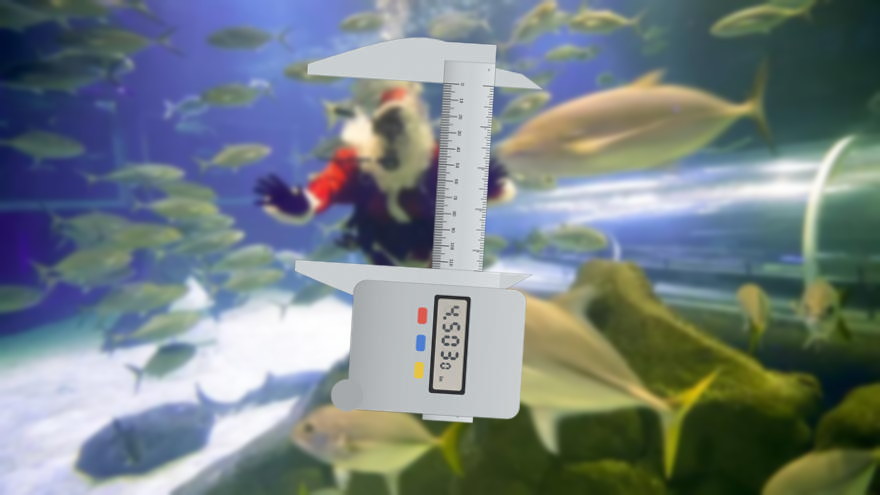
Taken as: 4.5030,in
